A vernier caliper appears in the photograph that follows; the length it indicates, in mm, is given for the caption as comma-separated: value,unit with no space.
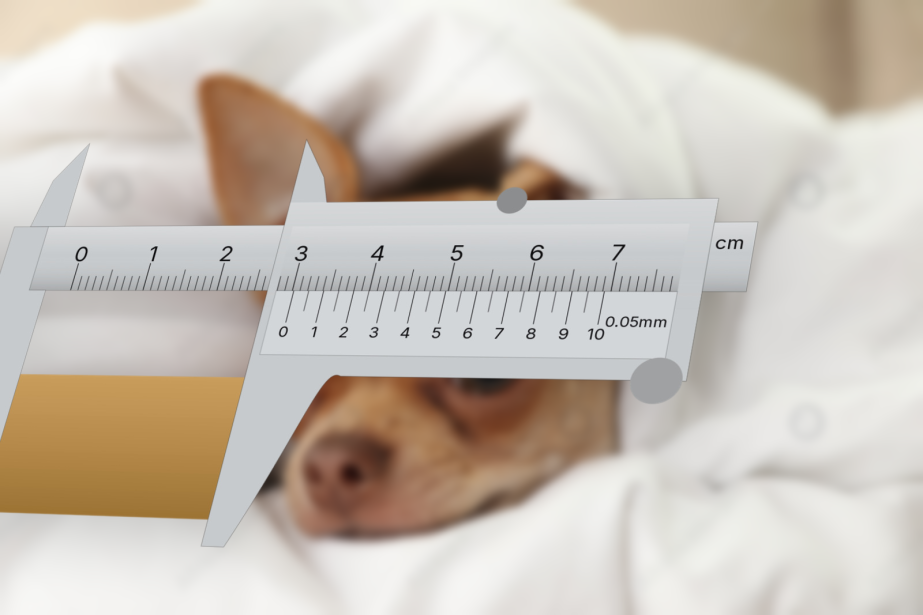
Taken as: 30.2,mm
